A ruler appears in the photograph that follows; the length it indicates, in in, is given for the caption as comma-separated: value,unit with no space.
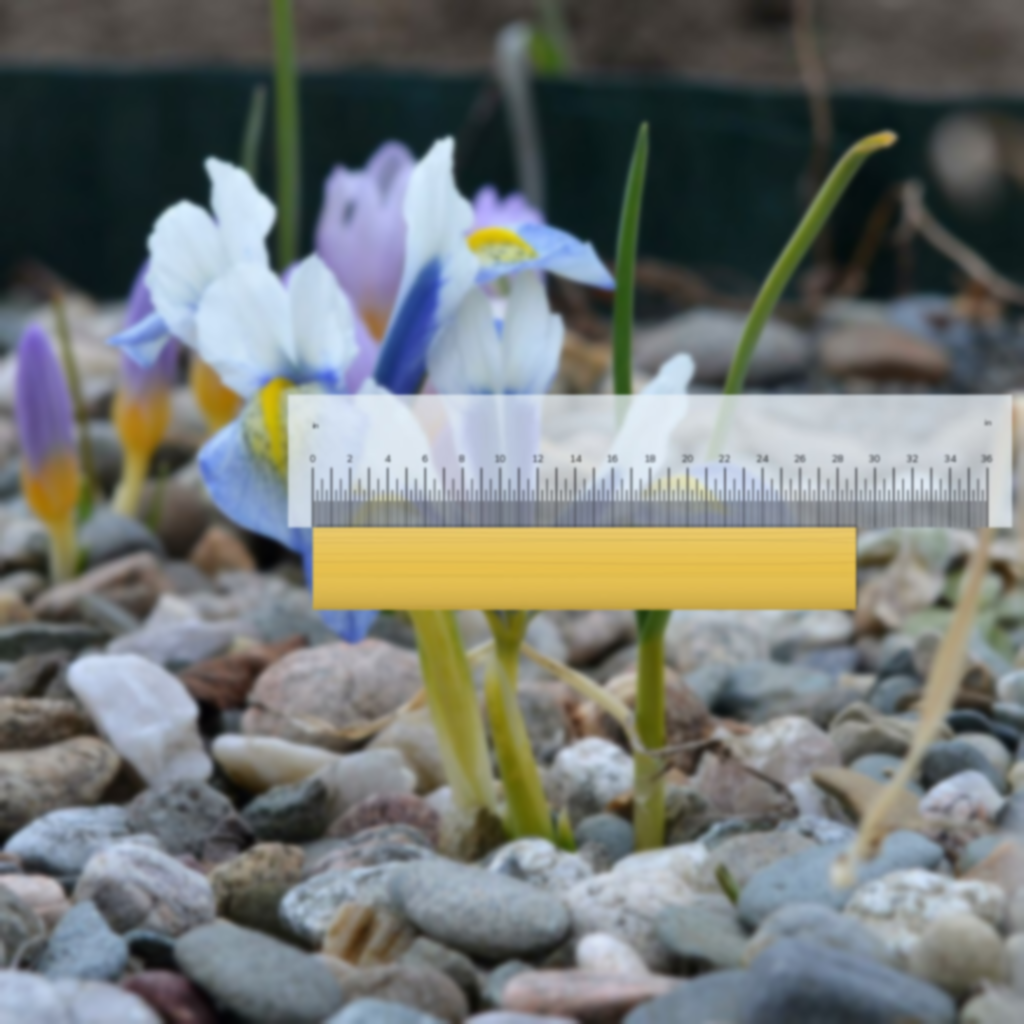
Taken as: 29,in
